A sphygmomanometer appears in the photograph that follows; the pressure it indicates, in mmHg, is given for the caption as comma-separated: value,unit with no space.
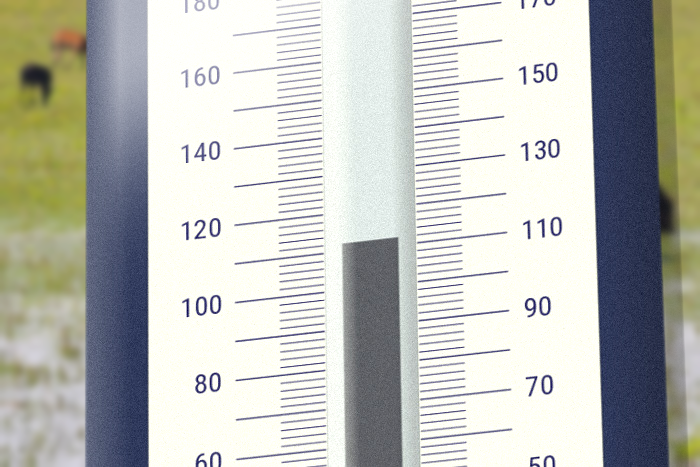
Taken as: 112,mmHg
